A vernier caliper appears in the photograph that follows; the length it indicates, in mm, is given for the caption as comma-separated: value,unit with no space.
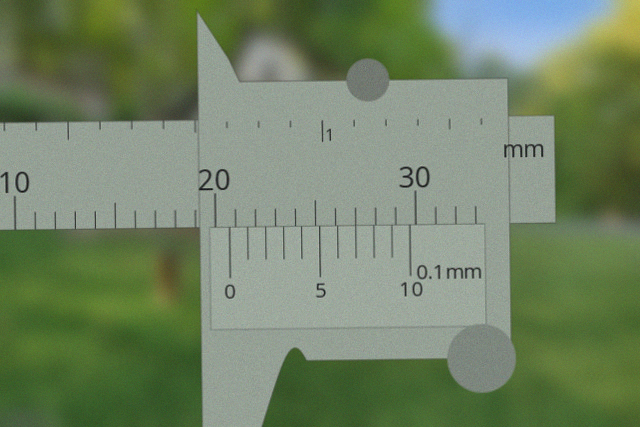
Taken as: 20.7,mm
